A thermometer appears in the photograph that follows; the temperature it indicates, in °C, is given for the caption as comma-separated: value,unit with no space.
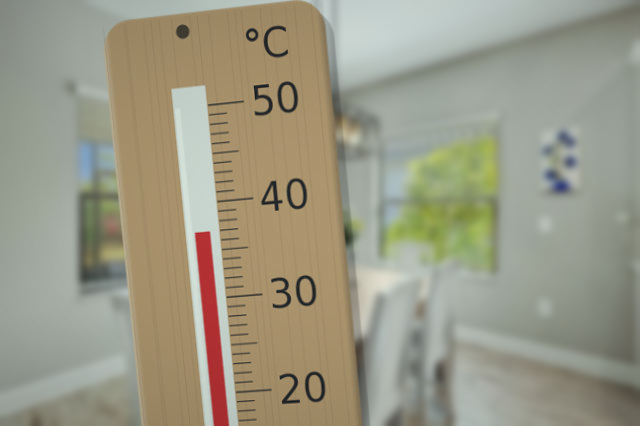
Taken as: 37,°C
